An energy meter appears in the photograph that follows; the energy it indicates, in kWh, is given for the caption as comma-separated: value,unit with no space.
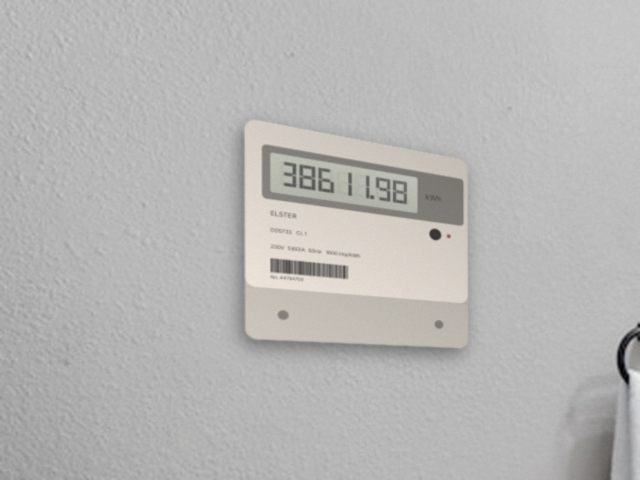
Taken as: 38611.98,kWh
